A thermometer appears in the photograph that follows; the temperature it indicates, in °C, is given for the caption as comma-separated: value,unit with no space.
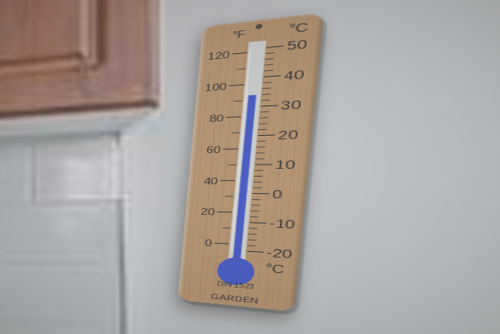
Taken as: 34,°C
